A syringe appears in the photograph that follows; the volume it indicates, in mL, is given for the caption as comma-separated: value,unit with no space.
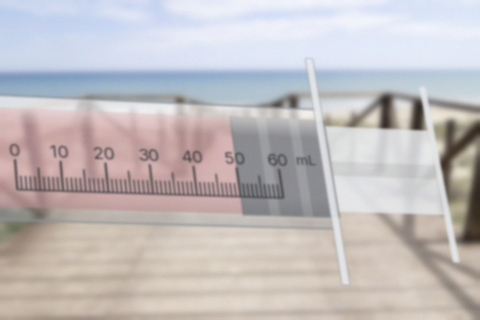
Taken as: 50,mL
